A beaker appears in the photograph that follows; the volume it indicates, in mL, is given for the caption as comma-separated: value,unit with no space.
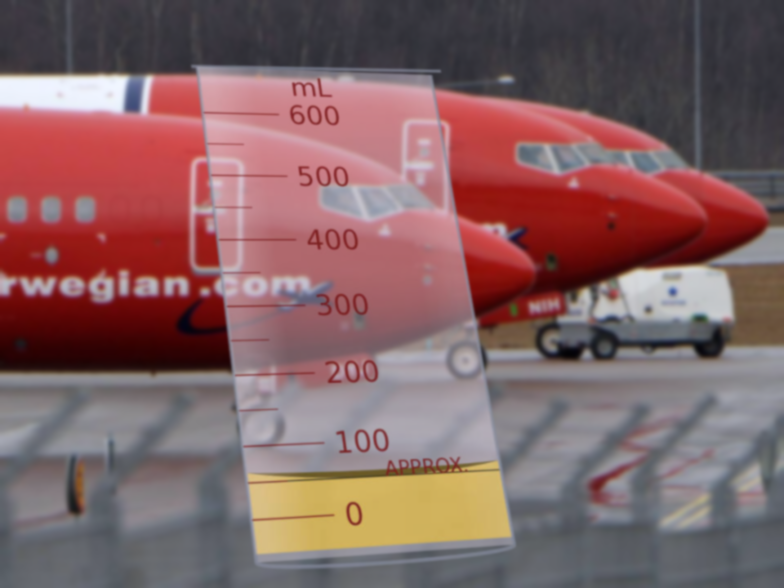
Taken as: 50,mL
